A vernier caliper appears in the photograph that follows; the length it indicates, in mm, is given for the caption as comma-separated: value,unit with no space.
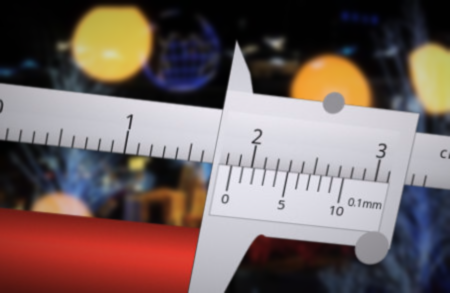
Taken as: 18.4,mm
